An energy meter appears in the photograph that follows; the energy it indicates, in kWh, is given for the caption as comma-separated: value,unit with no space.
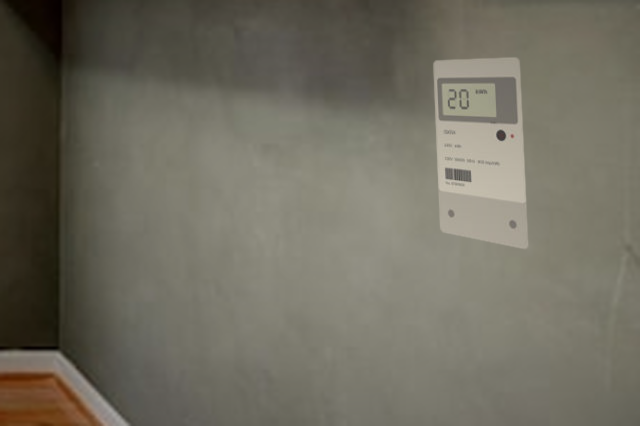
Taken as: 20,kWh
